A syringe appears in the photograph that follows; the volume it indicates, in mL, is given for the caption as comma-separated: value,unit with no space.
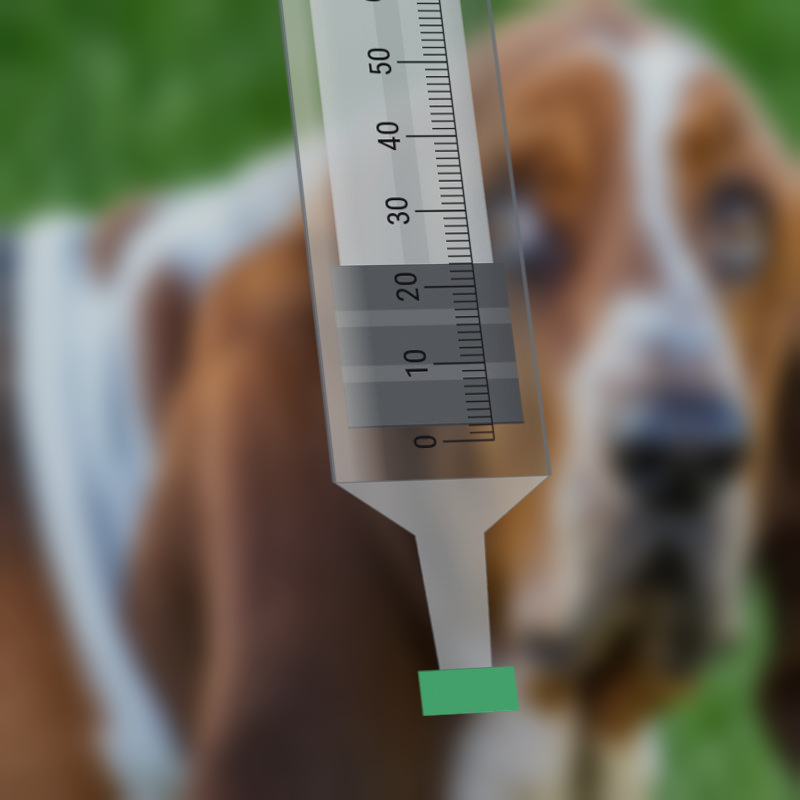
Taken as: 2,mL
